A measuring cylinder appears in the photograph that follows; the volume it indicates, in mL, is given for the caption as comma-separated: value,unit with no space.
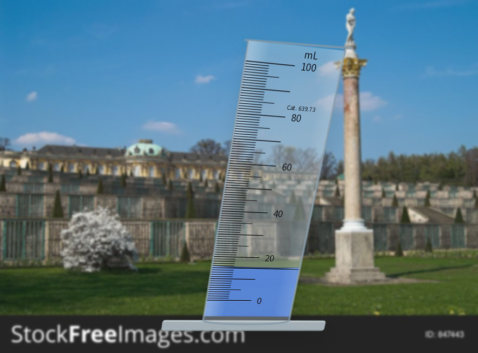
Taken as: 15,mL
